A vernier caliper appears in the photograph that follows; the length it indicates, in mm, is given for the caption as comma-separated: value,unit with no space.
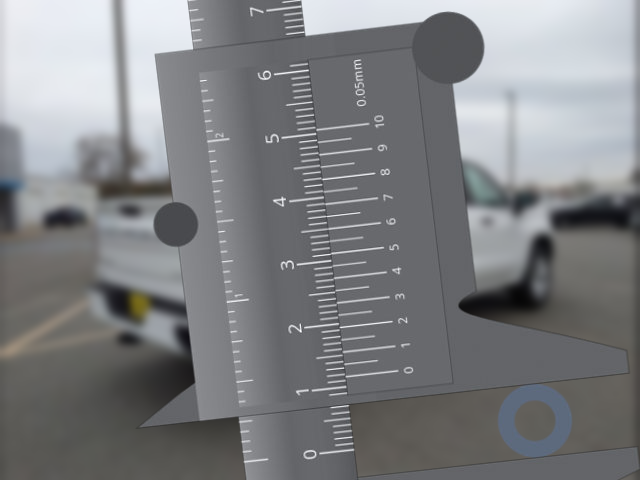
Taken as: 11.6,mm
